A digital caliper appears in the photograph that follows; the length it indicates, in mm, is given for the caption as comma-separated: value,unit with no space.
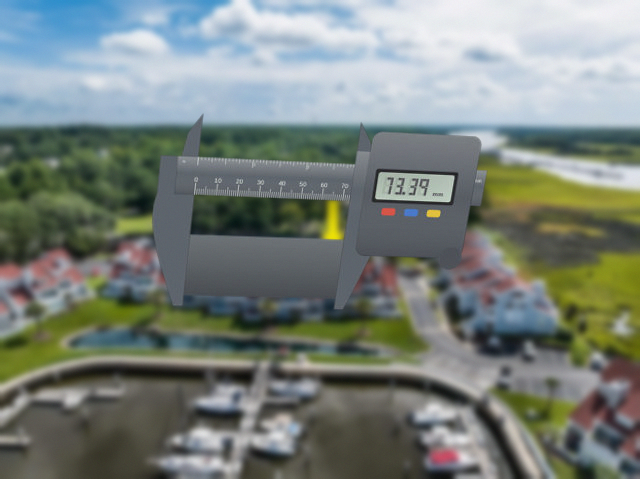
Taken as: 73.39,mm
